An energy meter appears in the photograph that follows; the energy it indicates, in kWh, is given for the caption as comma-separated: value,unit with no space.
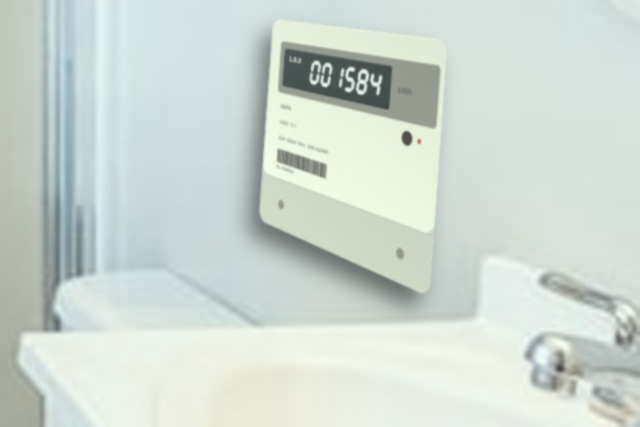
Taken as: 1584,kWh
